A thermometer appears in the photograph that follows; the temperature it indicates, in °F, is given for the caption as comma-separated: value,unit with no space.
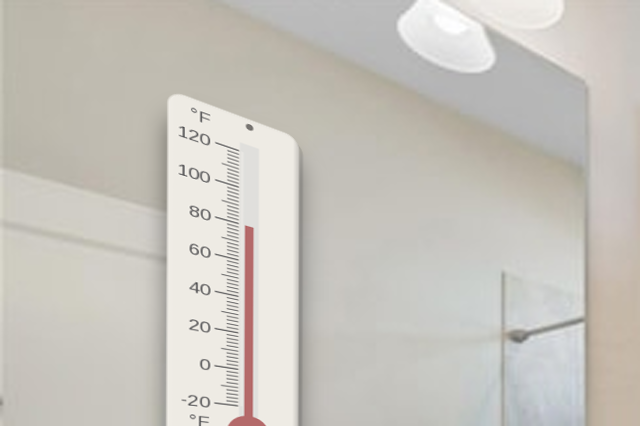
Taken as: 80,°F
